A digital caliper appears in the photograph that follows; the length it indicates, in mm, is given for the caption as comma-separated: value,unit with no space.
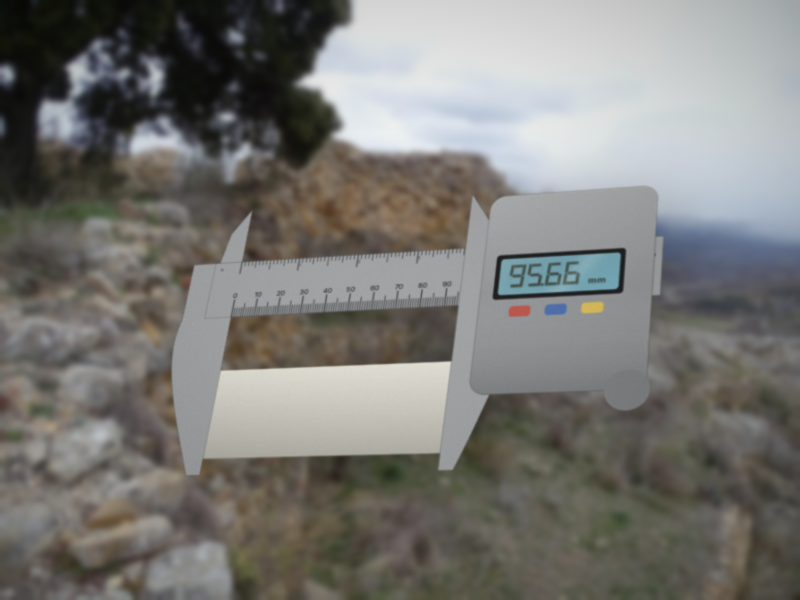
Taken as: 95.66,mm
